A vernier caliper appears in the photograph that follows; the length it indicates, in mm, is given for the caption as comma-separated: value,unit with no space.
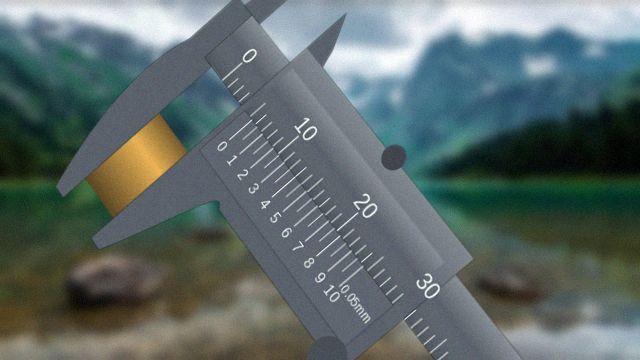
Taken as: 5.4,mm
